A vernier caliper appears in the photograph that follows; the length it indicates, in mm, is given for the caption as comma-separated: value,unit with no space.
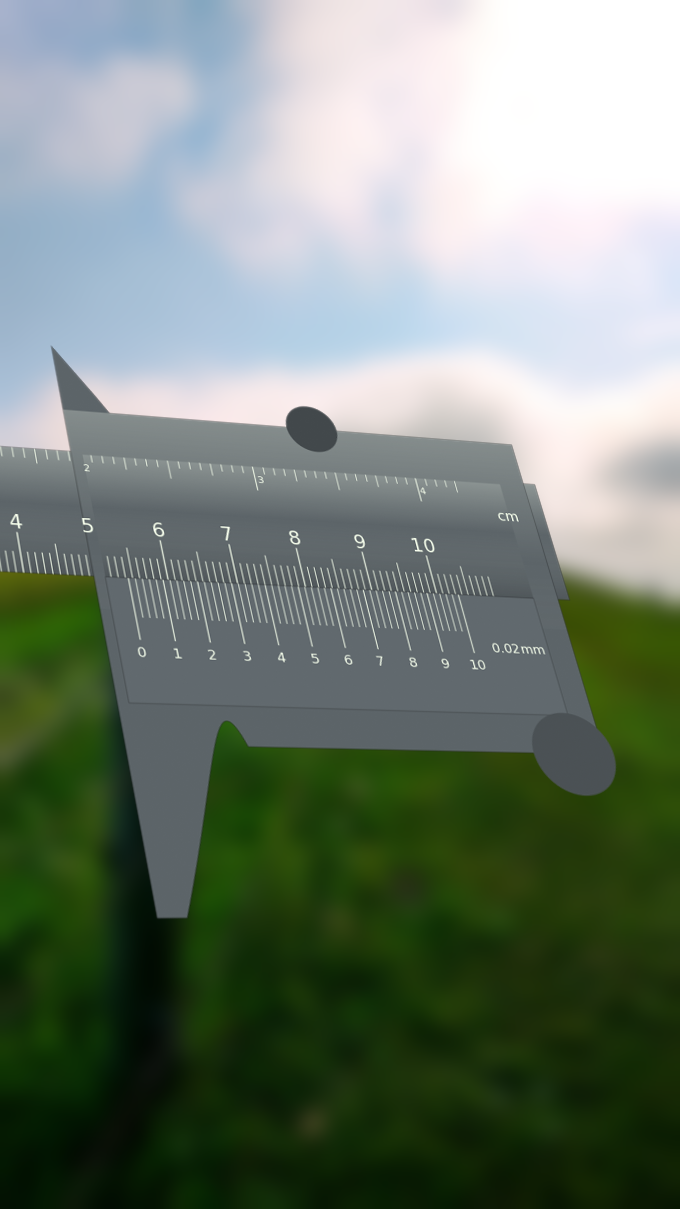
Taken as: 54.4,mm
